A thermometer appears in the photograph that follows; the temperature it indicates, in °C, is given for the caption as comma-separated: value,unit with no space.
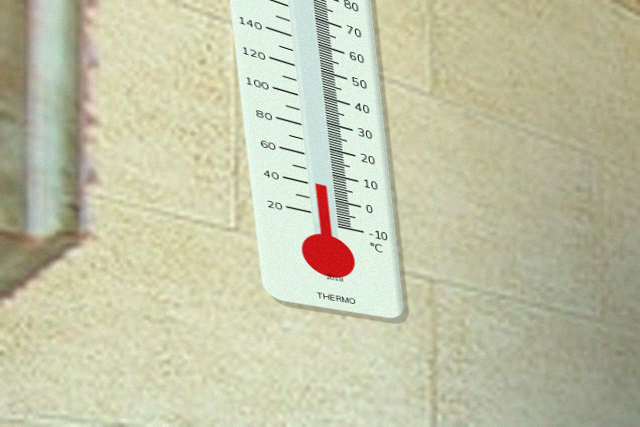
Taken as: 5,°C
